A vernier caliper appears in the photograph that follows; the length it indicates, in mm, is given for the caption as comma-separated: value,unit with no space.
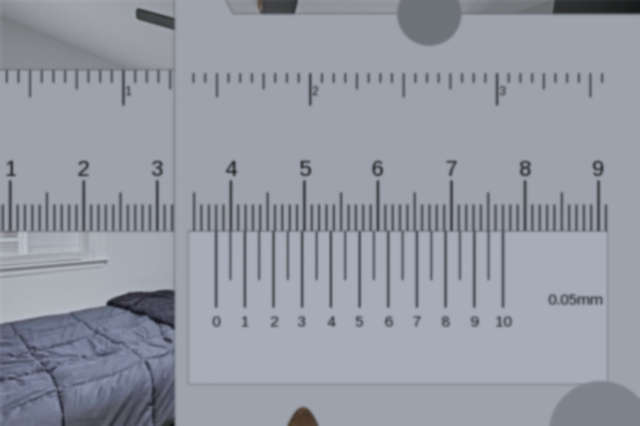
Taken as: 38.0,mm
